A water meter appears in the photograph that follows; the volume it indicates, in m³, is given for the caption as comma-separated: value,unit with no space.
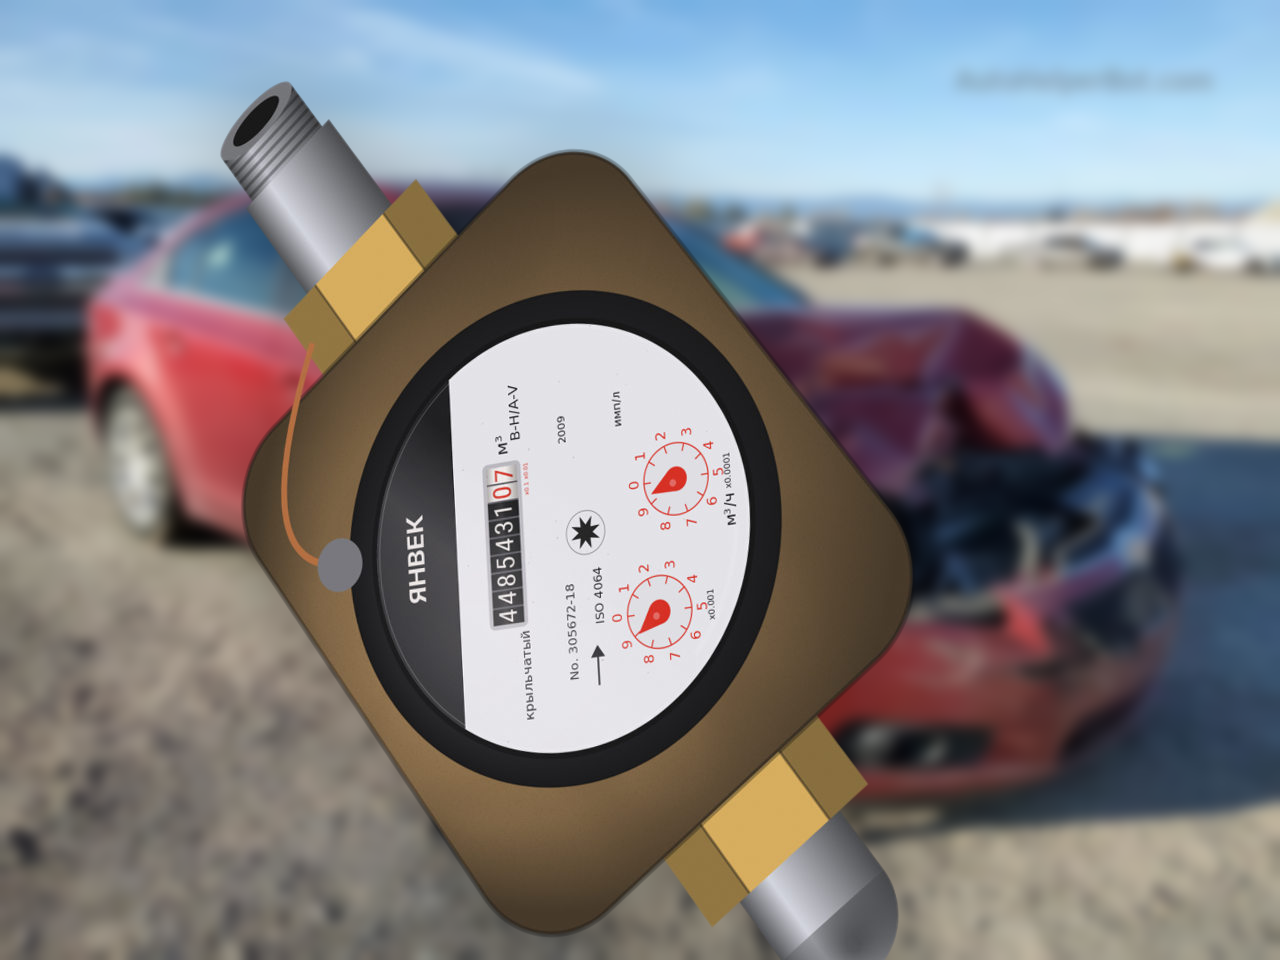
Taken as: 4485431.0689,m³
